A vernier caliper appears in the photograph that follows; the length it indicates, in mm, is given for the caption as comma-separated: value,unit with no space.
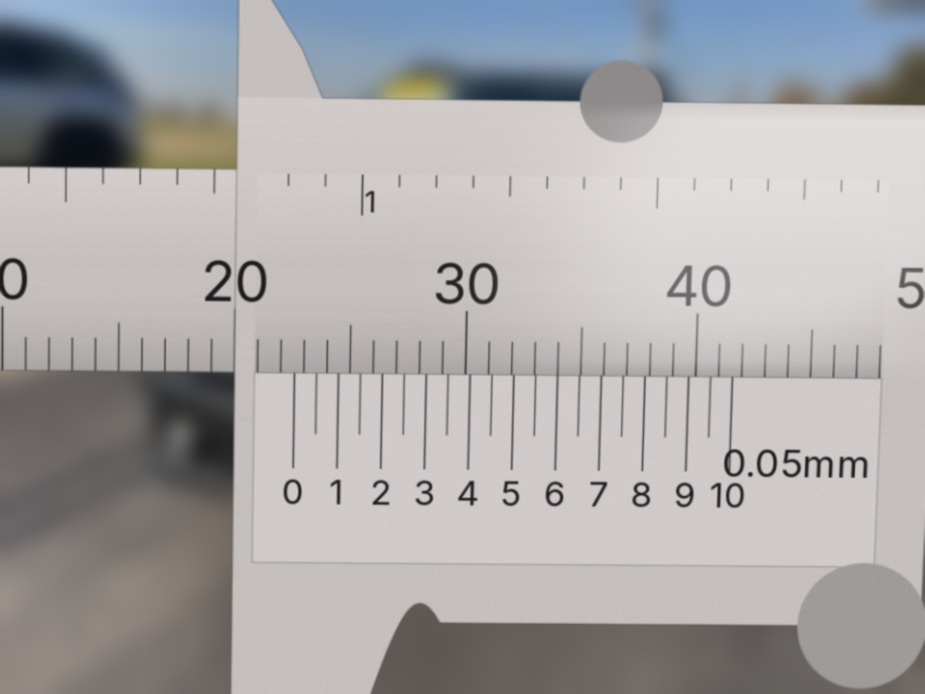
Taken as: 22.6,mm
